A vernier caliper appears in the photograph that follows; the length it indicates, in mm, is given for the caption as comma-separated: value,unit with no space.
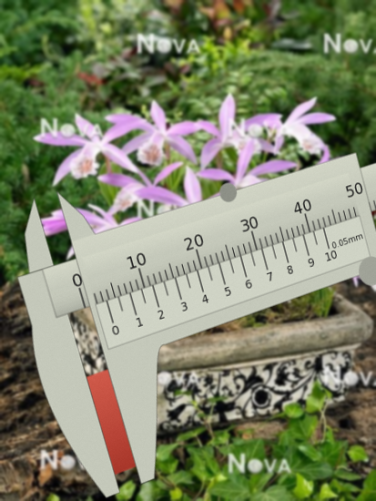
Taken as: 3.6,mm
